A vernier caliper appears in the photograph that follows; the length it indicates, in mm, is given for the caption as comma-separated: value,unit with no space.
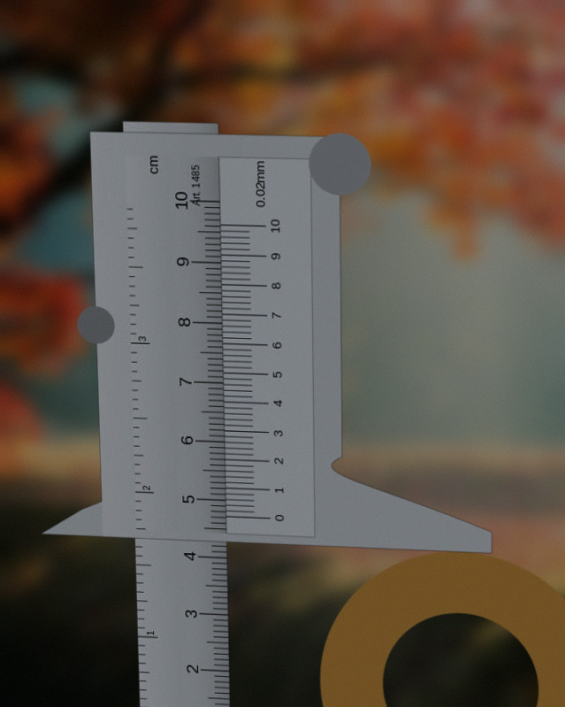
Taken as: 47.2,mm
